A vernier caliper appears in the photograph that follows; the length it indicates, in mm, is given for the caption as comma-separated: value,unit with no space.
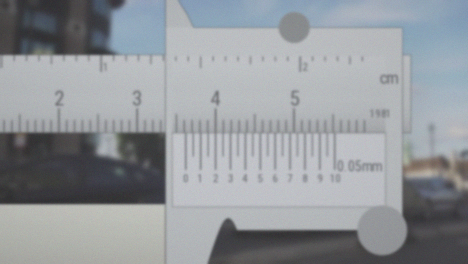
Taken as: 36.2,mm
